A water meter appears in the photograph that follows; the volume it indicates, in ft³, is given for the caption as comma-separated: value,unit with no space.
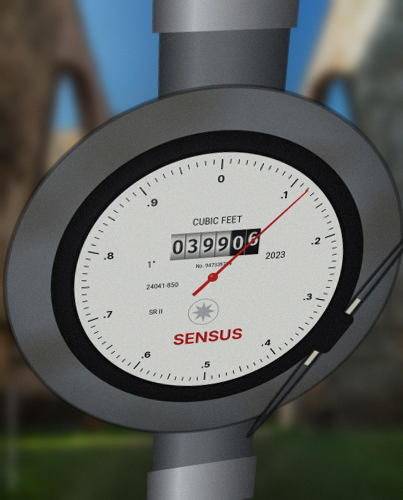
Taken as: 39906.12,ft³
